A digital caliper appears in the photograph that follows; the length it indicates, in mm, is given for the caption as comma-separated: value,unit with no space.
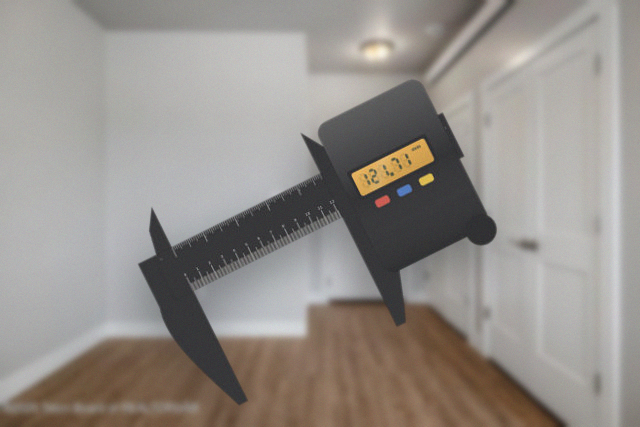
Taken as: 121.71,mm
